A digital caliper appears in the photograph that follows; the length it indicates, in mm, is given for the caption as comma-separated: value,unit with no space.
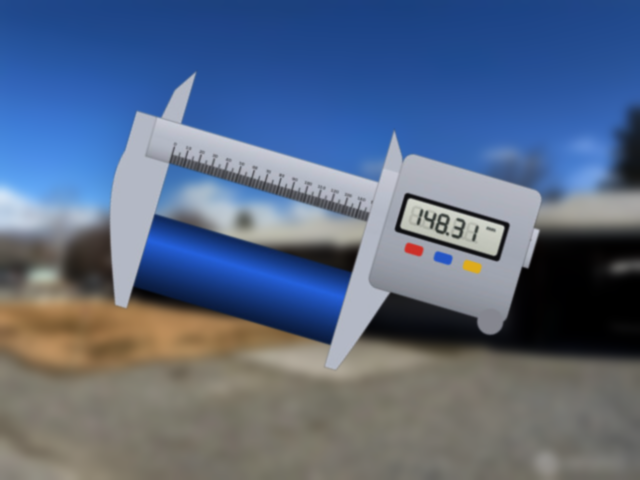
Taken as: 148.31,mm
